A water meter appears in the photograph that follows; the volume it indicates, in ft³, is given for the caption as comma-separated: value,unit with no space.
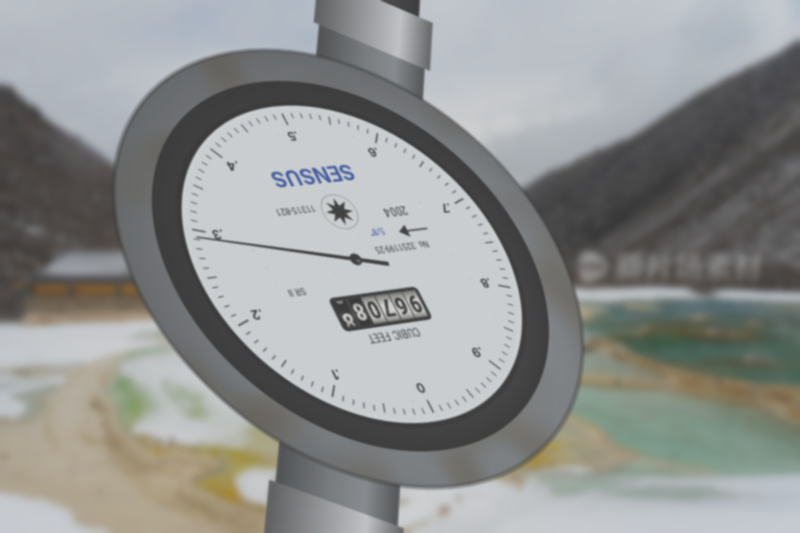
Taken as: 967088.29,ft³
